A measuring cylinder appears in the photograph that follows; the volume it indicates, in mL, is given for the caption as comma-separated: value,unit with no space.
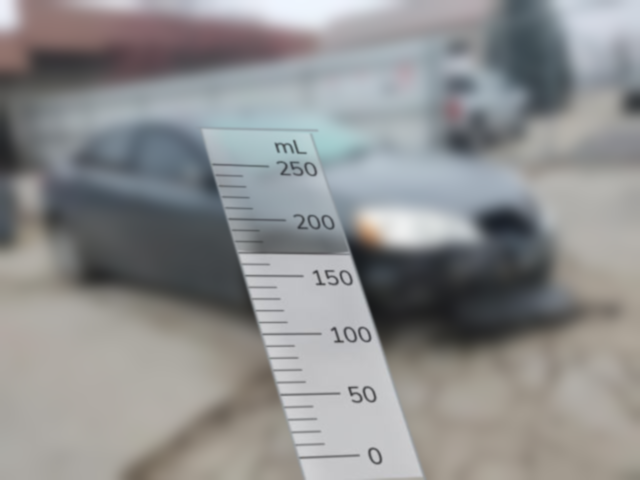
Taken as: 170,mL
